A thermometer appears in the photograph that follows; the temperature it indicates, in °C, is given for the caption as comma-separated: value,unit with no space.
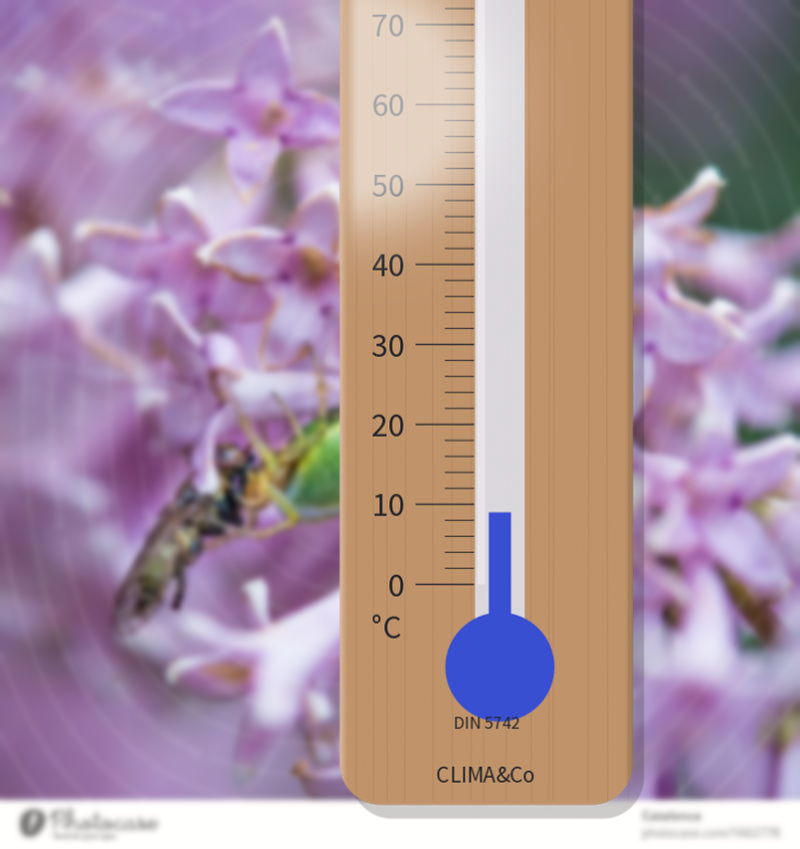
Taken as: 9,°C
